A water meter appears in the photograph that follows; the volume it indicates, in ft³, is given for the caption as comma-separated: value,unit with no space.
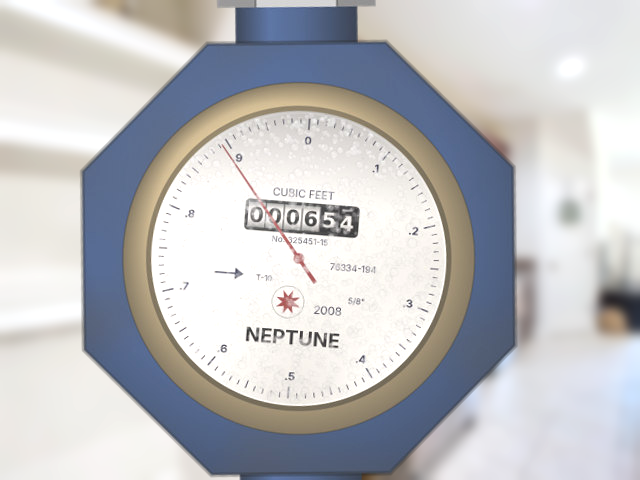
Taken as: 653.89,ft³
